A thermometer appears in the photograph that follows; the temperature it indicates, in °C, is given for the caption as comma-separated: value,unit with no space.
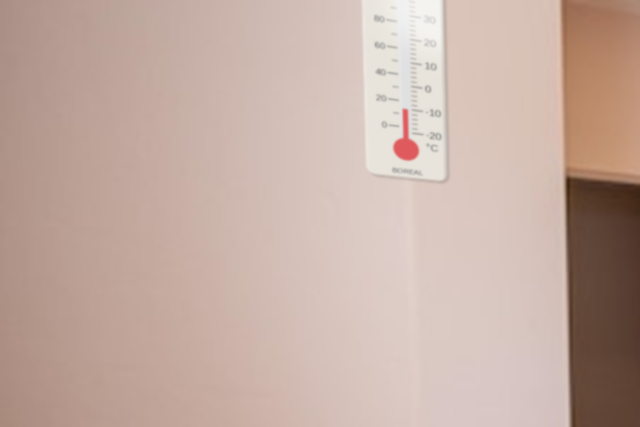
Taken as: -10,°C
